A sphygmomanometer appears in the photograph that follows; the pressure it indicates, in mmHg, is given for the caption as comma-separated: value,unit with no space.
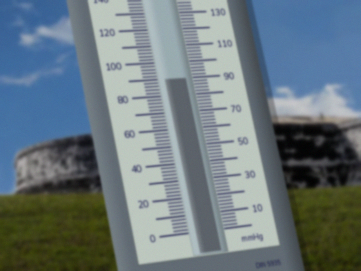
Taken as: 90,mmHg
